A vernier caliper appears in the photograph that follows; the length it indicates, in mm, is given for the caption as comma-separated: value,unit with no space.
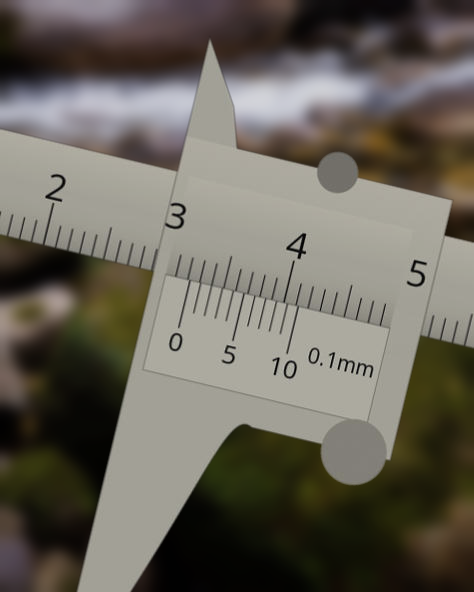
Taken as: 32.2,mm
